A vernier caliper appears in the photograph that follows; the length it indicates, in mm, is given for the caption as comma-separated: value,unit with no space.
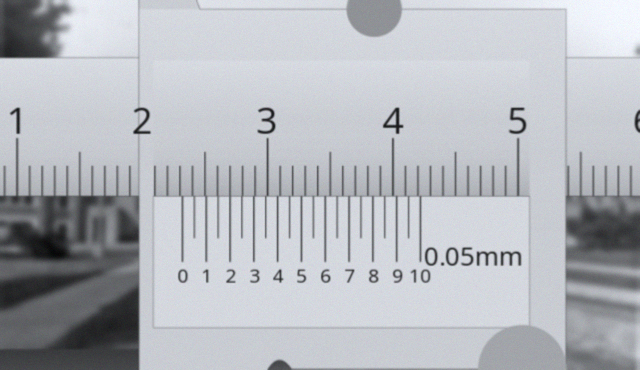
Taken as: 23.2,mm
